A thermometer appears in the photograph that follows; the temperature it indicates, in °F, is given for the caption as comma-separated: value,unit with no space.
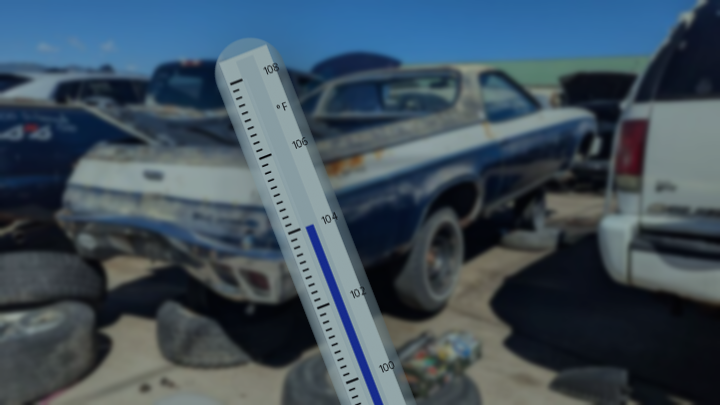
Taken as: 104,°F
